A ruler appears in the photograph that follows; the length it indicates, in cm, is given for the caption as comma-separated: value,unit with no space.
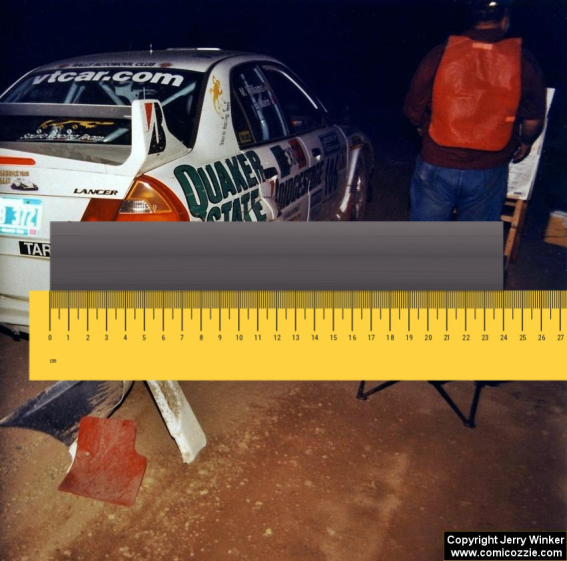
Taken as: 24,cm
